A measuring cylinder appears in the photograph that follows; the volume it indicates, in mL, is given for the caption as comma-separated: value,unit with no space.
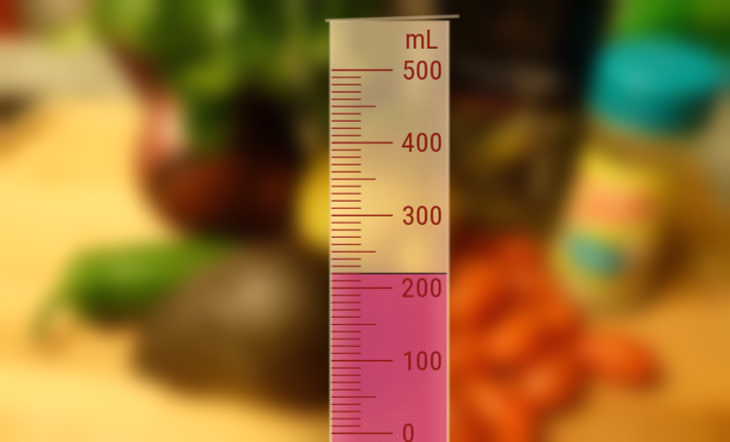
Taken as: 220,mL
